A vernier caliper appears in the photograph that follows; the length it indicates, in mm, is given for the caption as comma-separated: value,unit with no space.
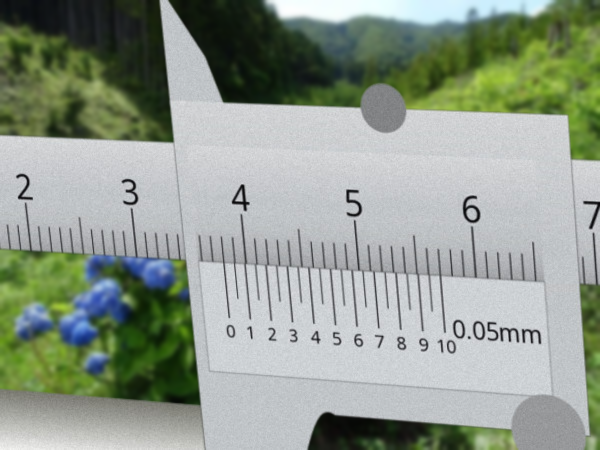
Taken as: 38.0,mm
